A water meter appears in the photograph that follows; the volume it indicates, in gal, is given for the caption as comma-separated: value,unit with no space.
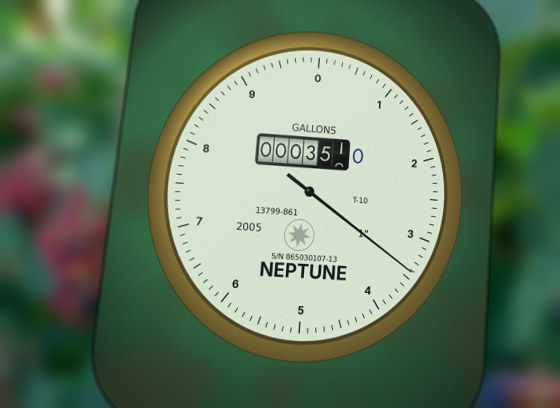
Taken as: 3513.4,gal
